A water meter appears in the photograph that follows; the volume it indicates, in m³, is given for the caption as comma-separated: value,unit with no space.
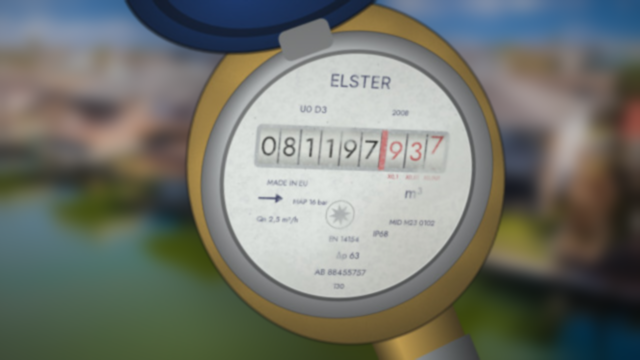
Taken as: 81197.937,m³
